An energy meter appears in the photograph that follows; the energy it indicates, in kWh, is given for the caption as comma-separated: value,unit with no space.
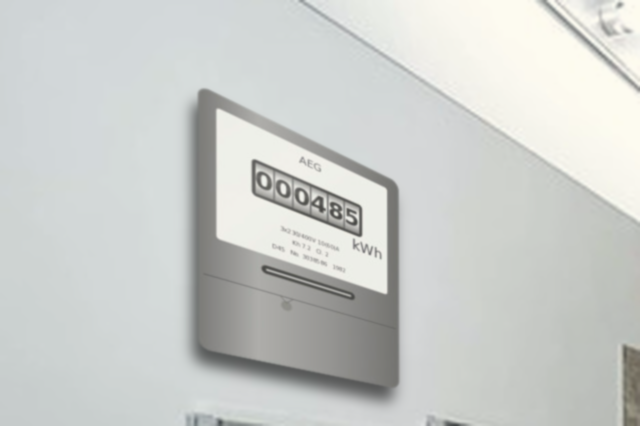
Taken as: 485,kWh
